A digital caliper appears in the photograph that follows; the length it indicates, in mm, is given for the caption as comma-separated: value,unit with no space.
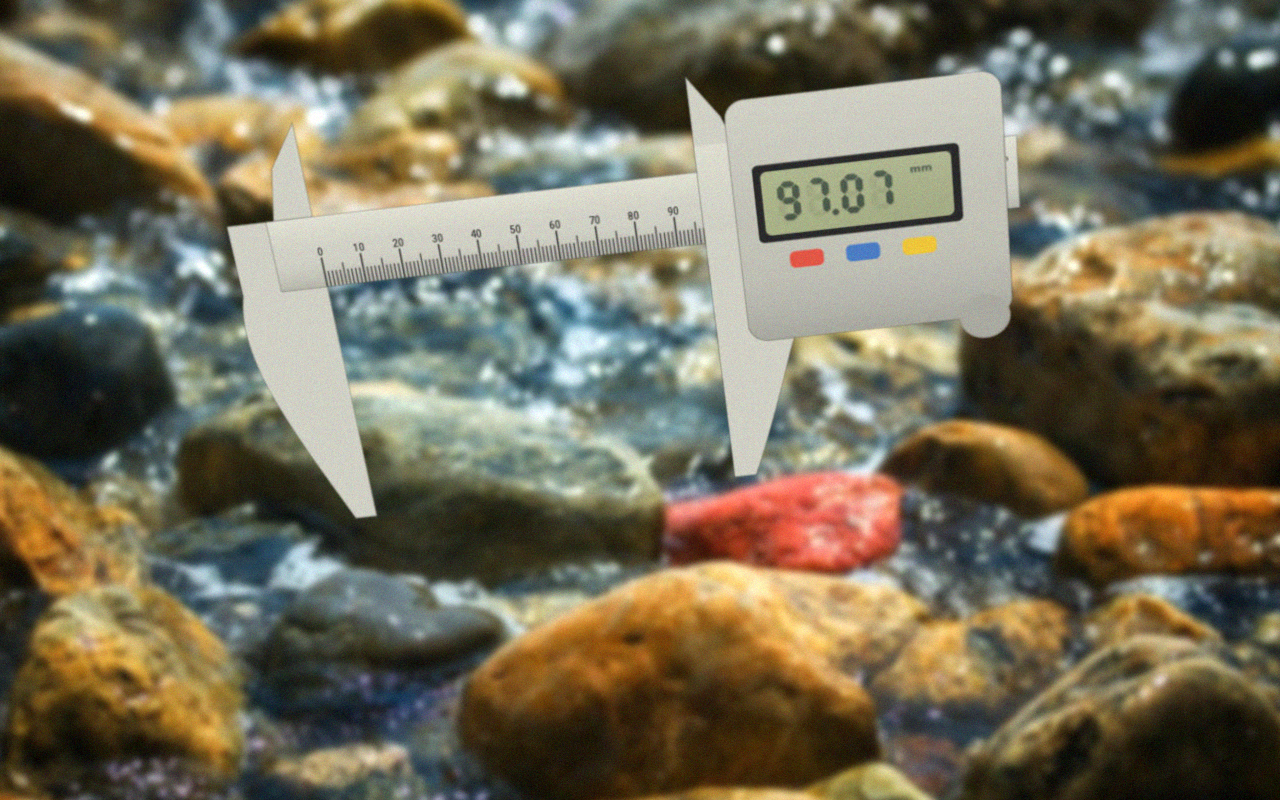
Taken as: 97.07,mm
